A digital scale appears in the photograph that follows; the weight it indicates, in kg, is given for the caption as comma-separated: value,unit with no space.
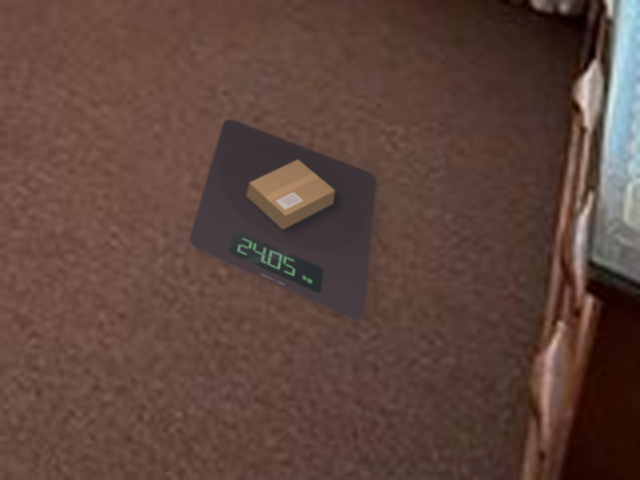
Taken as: 24.05,kg
